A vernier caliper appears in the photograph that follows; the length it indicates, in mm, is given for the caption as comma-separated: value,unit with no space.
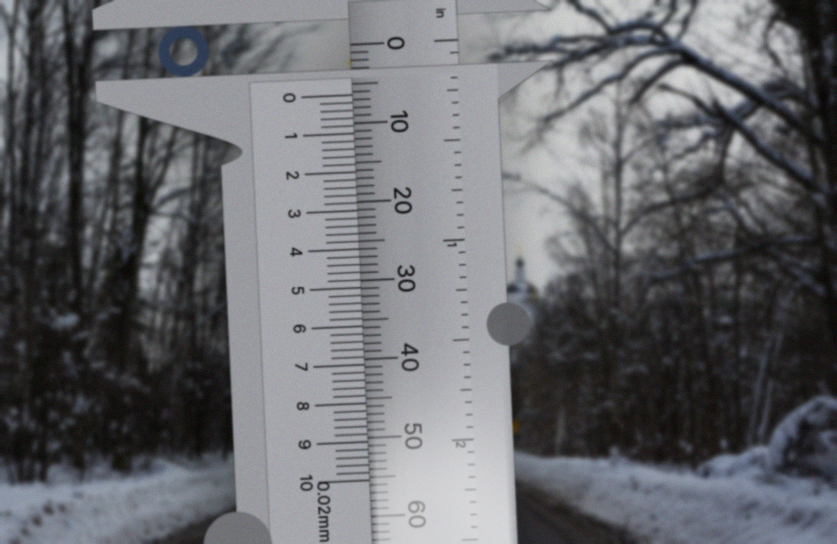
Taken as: 6.4,mm
